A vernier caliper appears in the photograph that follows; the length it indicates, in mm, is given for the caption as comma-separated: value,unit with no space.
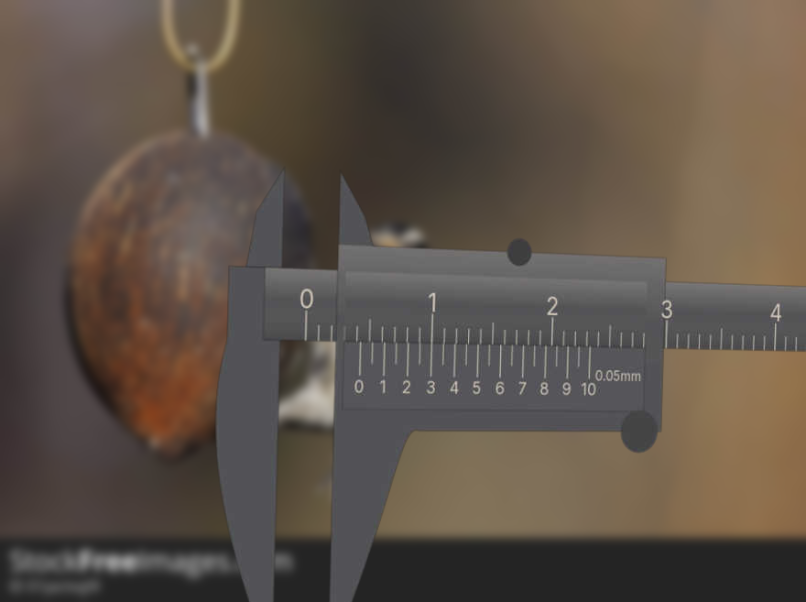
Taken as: 4.3,mm
